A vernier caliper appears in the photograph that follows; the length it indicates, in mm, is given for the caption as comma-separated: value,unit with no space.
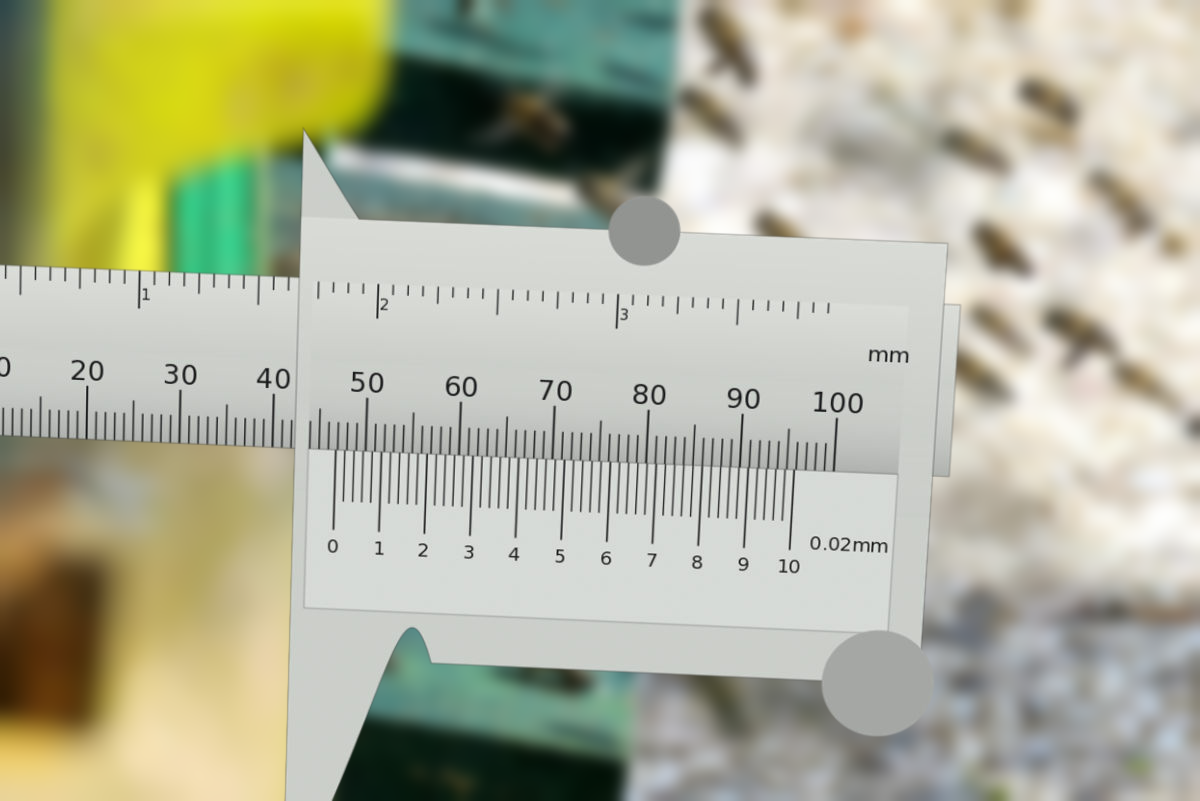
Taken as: 46.8,mm
